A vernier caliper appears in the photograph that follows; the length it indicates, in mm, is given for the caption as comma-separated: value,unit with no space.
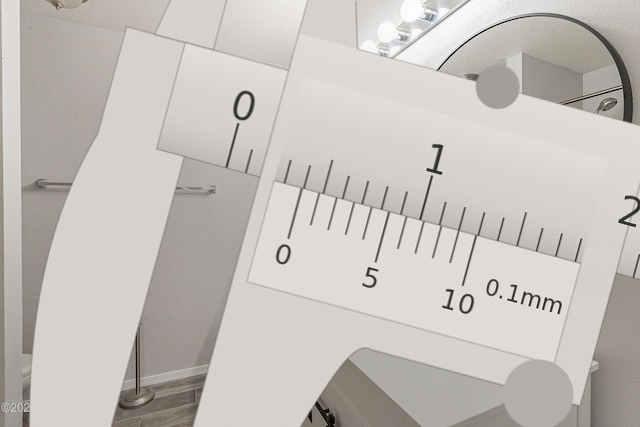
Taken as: 3.9,mm
